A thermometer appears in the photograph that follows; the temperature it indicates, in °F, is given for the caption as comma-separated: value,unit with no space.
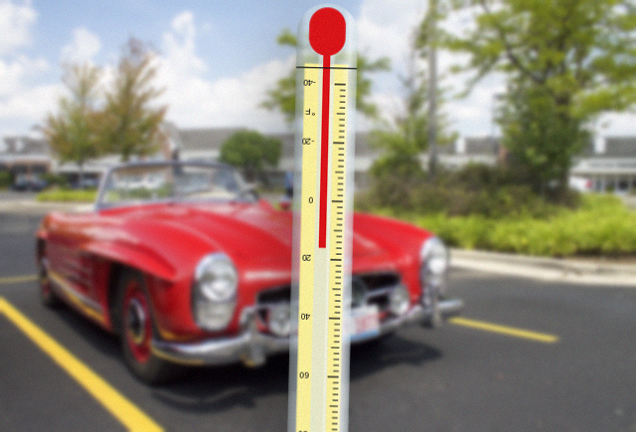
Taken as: 16,°F
